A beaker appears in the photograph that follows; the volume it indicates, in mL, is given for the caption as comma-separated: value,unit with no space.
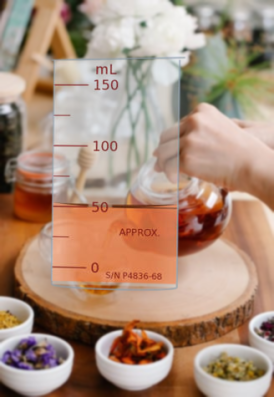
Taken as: 50,mL
